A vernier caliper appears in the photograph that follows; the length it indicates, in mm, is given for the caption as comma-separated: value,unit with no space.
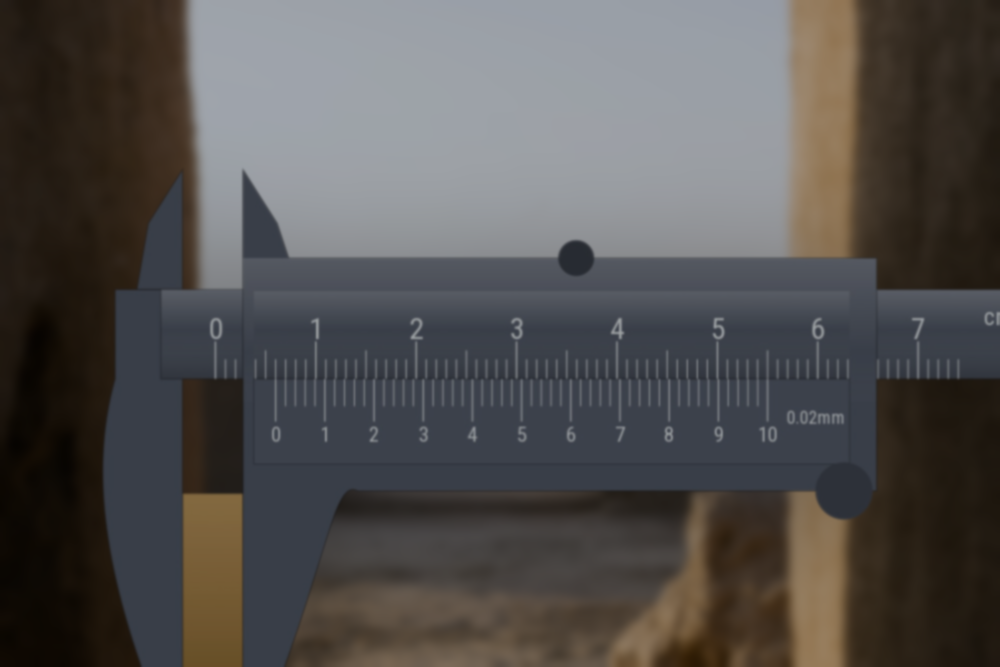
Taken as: 6.0,mm
